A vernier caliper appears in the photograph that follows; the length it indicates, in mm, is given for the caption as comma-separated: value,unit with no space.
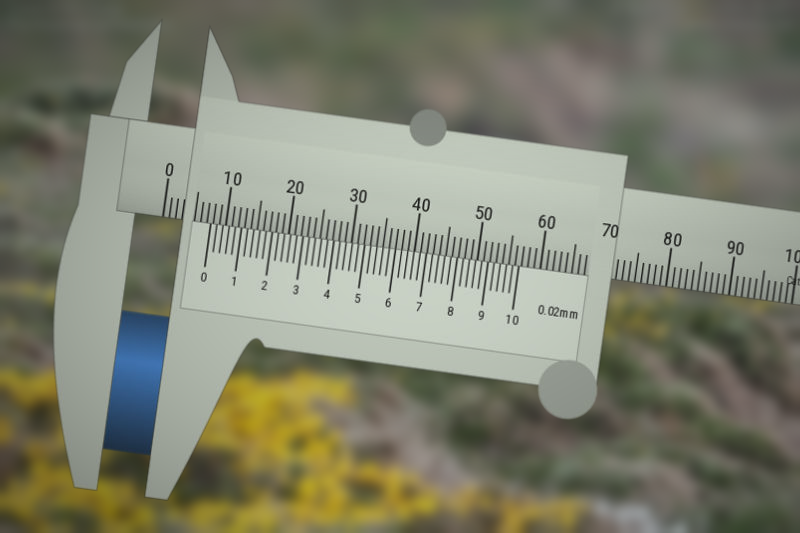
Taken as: 7.6,mm
